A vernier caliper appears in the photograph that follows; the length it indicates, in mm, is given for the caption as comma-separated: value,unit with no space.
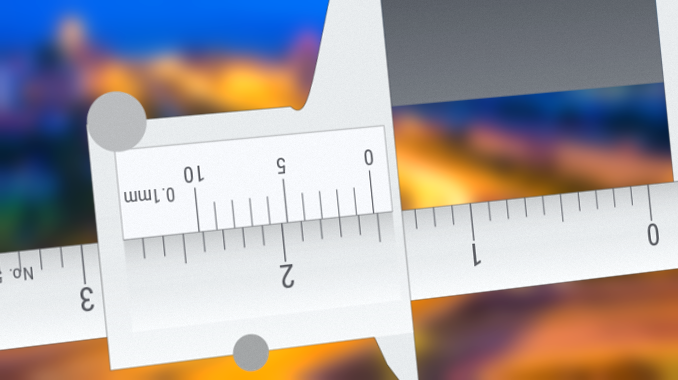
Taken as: 15.2,mm
